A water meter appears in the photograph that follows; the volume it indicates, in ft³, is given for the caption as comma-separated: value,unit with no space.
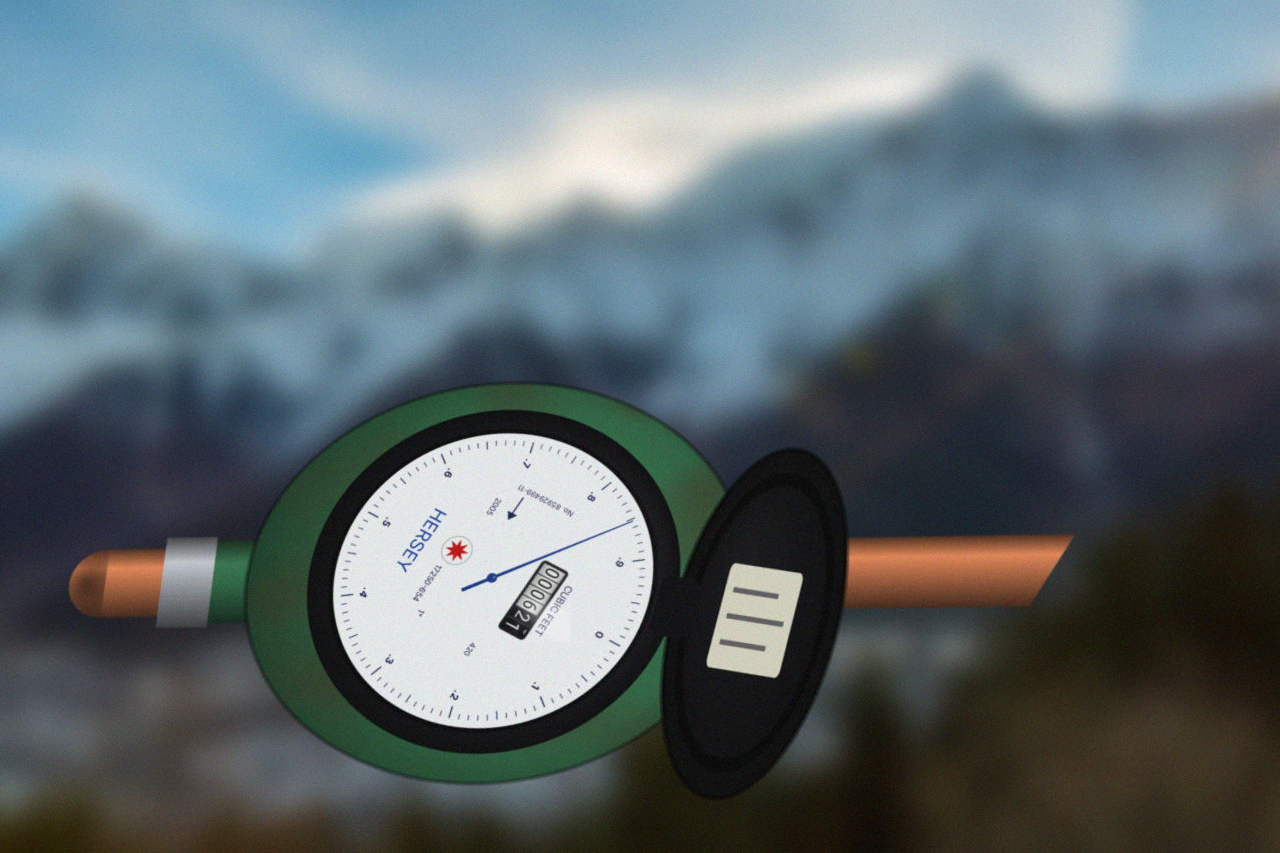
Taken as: 620.85,ft³
